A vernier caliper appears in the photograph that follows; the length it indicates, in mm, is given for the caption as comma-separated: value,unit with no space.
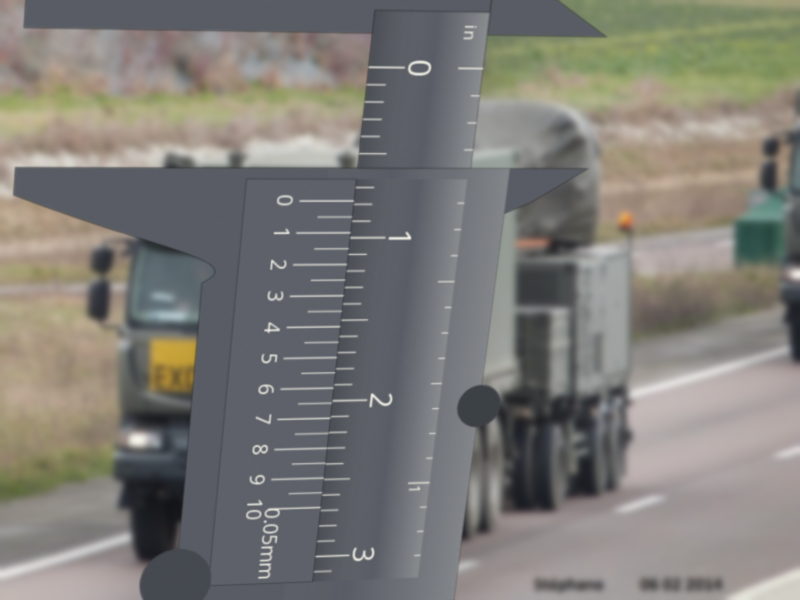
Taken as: 7.8,mm
